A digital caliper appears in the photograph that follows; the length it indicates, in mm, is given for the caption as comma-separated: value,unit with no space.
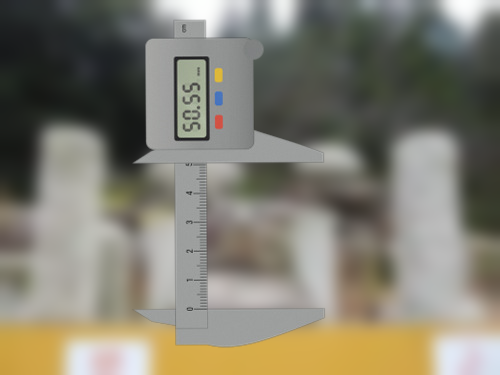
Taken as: 50.55,mm
